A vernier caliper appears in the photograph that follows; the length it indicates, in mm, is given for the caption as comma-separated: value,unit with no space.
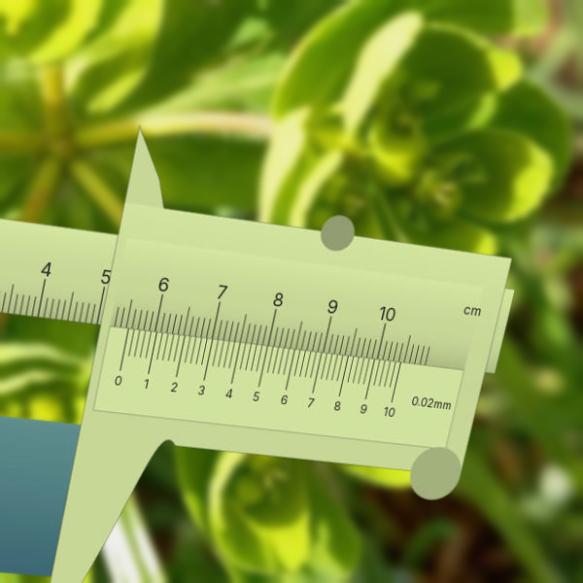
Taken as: 55.4,mm
